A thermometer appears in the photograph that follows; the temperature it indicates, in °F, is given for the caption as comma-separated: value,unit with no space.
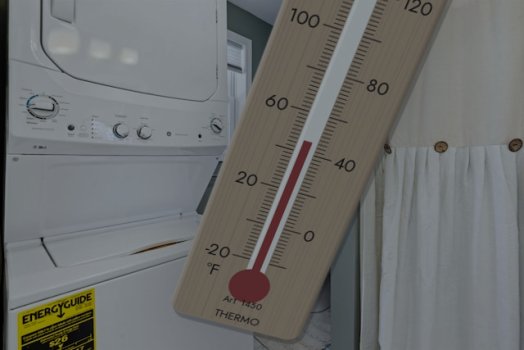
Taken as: 46,°F
